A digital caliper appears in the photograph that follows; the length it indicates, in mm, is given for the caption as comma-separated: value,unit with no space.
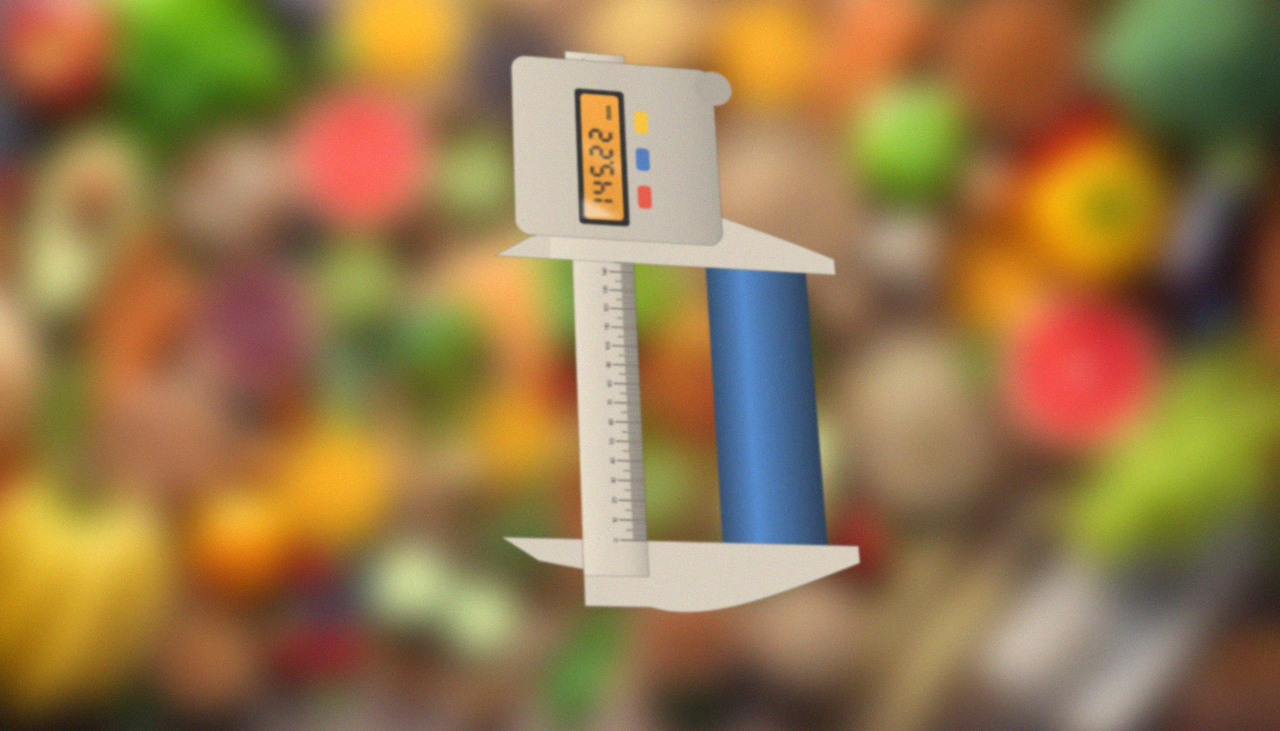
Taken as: 145.22,mm
